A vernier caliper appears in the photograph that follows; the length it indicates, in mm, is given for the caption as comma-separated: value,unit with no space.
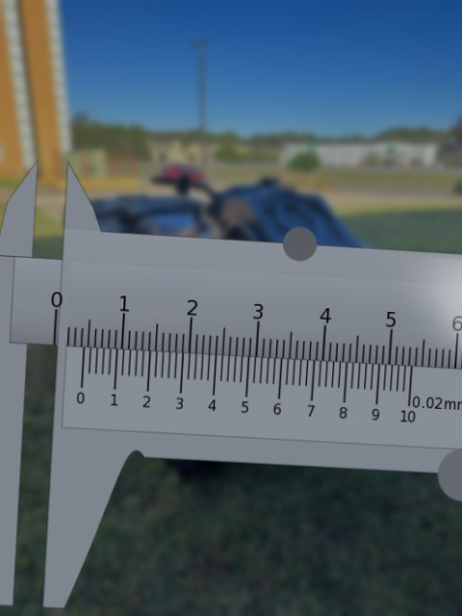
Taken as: 4.4,mm
